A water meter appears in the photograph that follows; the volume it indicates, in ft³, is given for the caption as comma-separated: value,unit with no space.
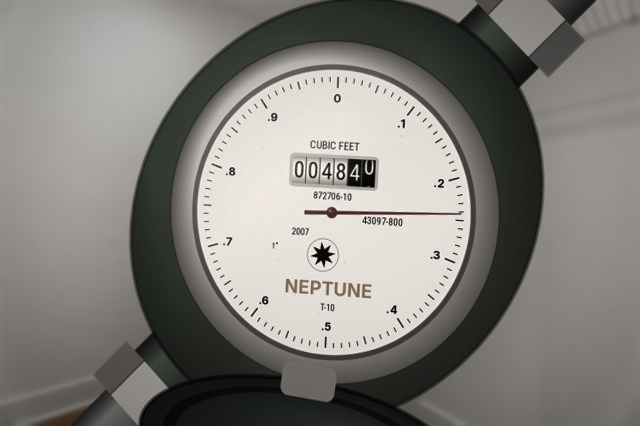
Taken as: 4840.24,ft³
